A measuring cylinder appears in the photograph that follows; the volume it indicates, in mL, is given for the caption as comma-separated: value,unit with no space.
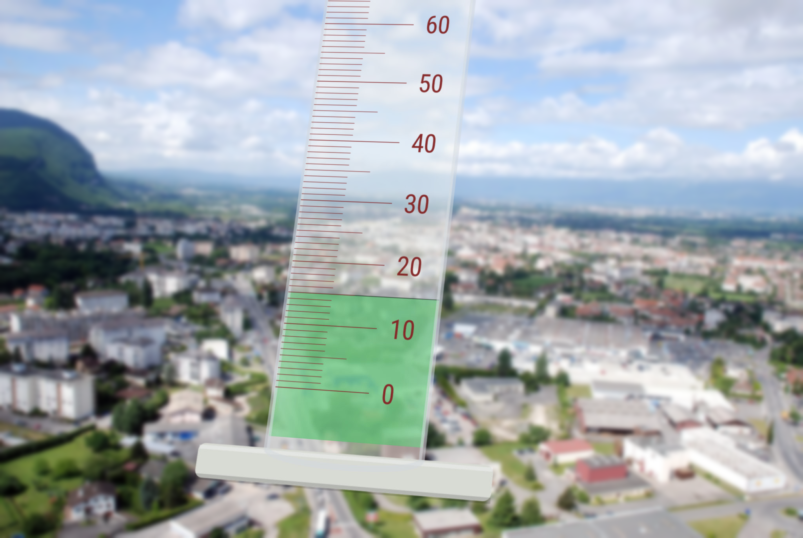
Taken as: 15,mL
